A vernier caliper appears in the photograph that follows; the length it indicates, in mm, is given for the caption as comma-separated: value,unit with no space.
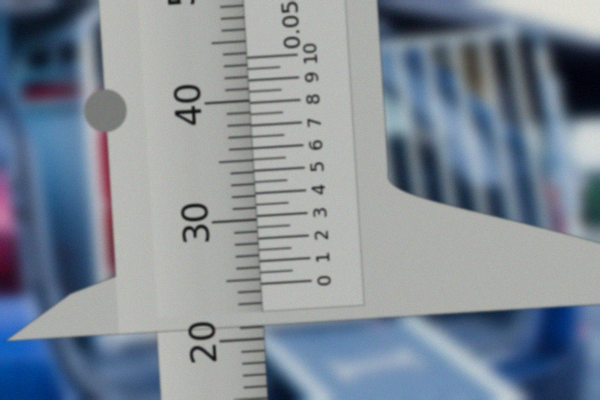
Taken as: 24.6,mm
